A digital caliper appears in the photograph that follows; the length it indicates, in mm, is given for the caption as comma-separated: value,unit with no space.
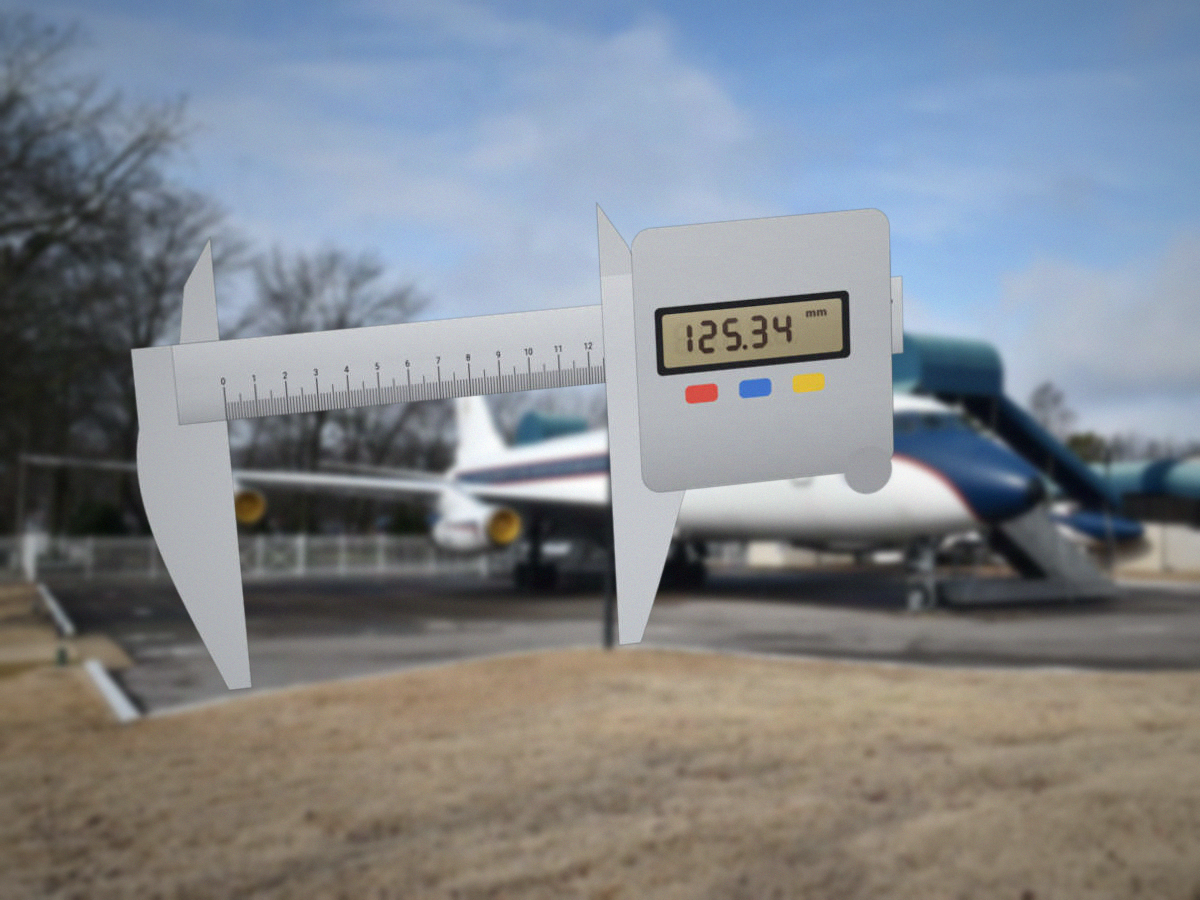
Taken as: 125.34,mm
